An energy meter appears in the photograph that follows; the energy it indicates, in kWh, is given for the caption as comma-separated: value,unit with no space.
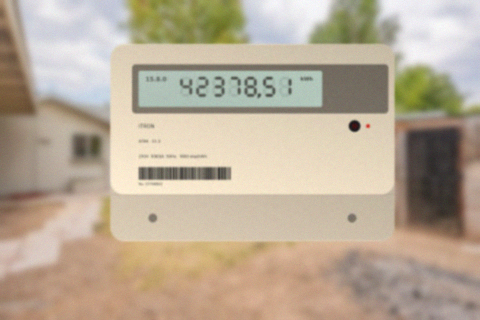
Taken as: 42378.51,kWh
